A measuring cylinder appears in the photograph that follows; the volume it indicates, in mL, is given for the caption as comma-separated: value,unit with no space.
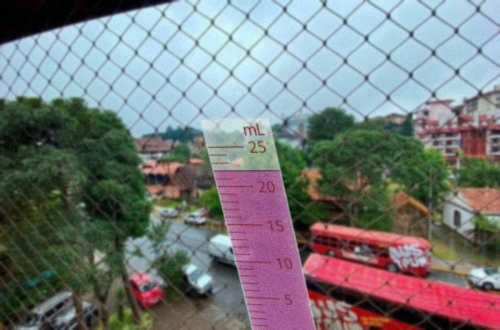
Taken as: 22,mL
